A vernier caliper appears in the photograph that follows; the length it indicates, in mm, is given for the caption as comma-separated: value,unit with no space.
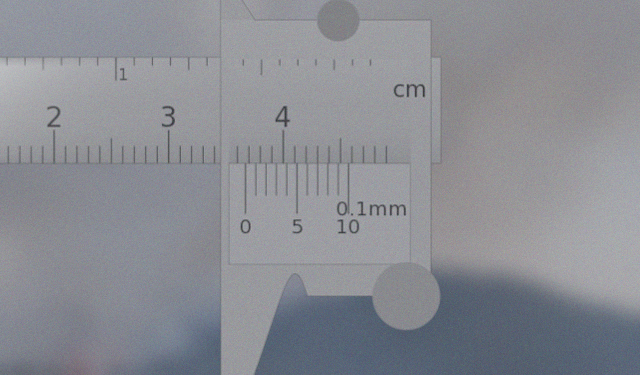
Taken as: 36.7,mm
